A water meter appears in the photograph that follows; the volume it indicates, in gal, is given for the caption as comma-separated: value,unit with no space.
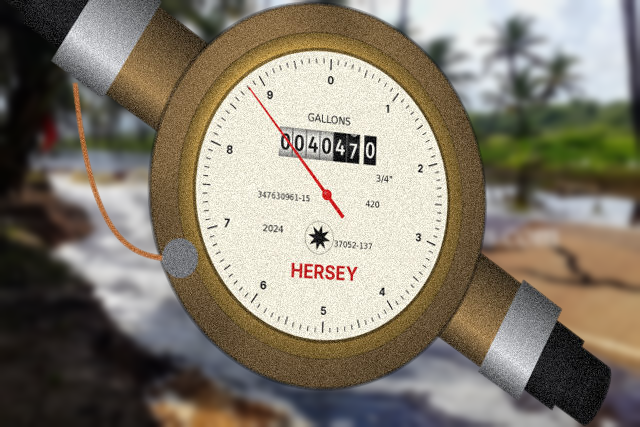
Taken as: 40468.8,gal
